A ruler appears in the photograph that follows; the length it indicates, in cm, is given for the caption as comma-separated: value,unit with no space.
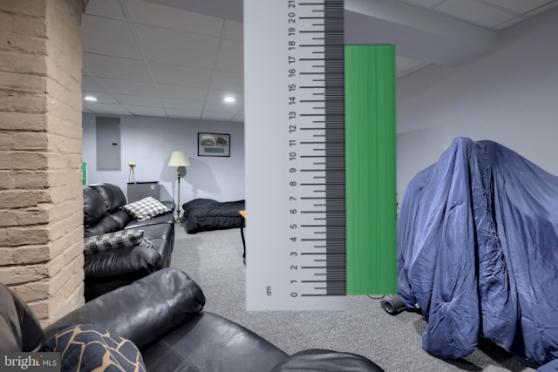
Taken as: 18,cm
